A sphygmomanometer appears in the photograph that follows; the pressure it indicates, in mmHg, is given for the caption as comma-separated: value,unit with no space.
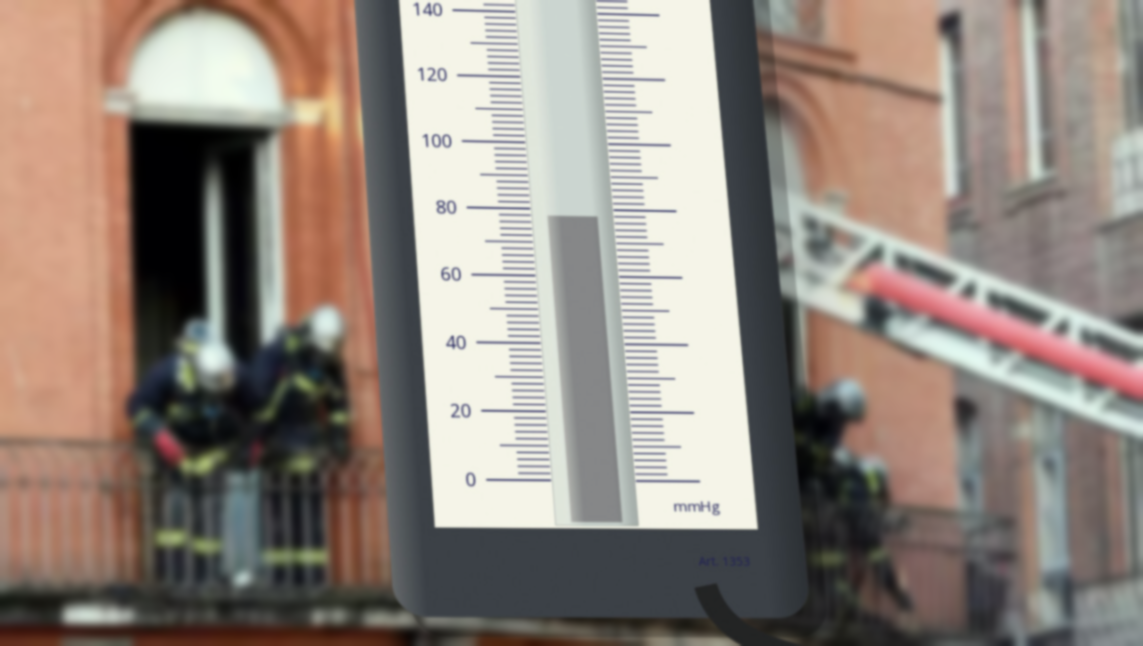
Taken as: 78,mmHg
